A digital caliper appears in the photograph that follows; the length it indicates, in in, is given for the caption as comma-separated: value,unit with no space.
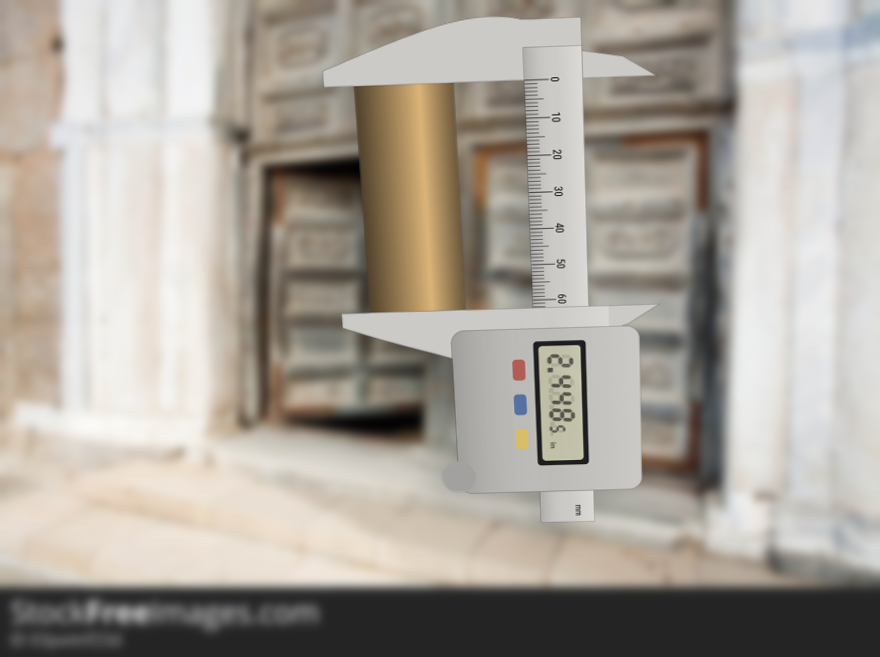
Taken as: 2.4485,in
